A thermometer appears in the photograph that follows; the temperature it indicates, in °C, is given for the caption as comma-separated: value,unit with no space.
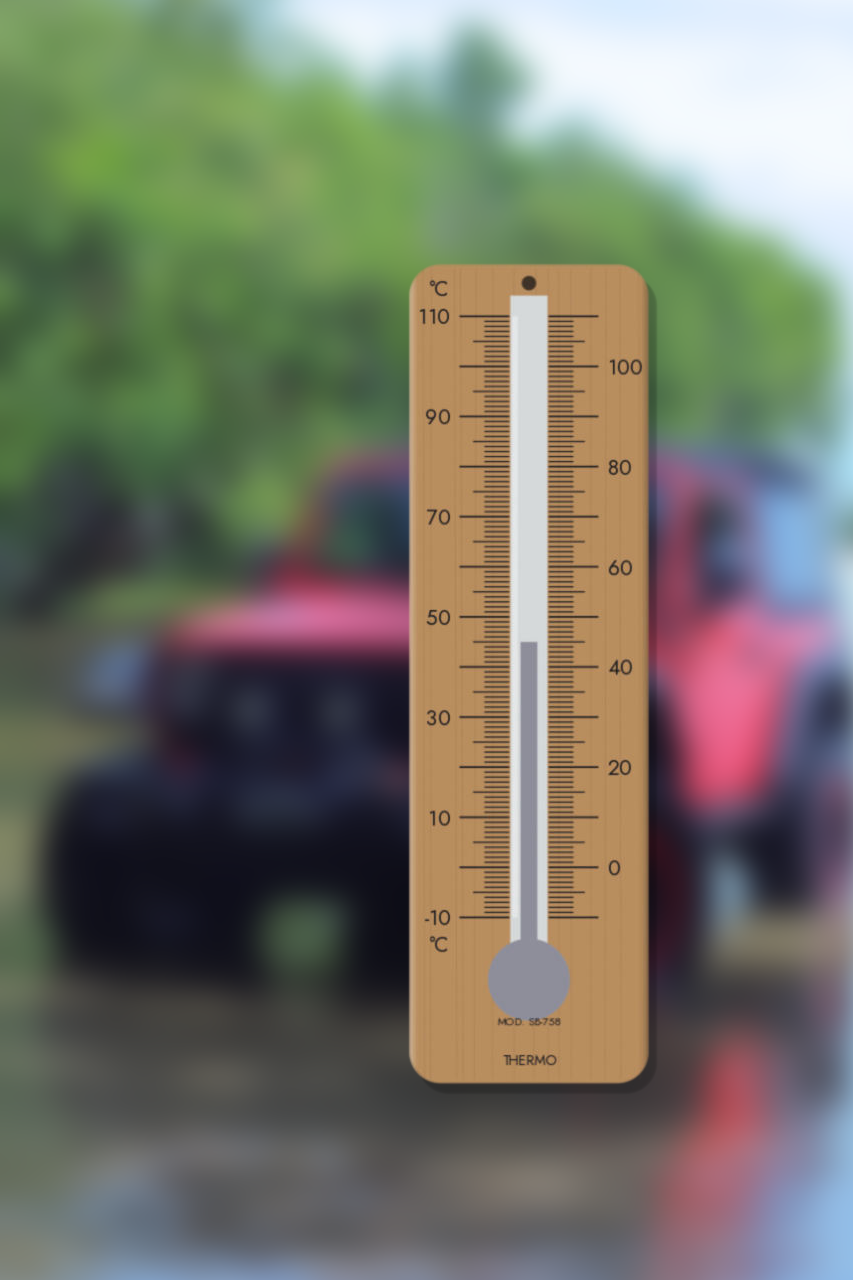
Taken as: 45,°C
